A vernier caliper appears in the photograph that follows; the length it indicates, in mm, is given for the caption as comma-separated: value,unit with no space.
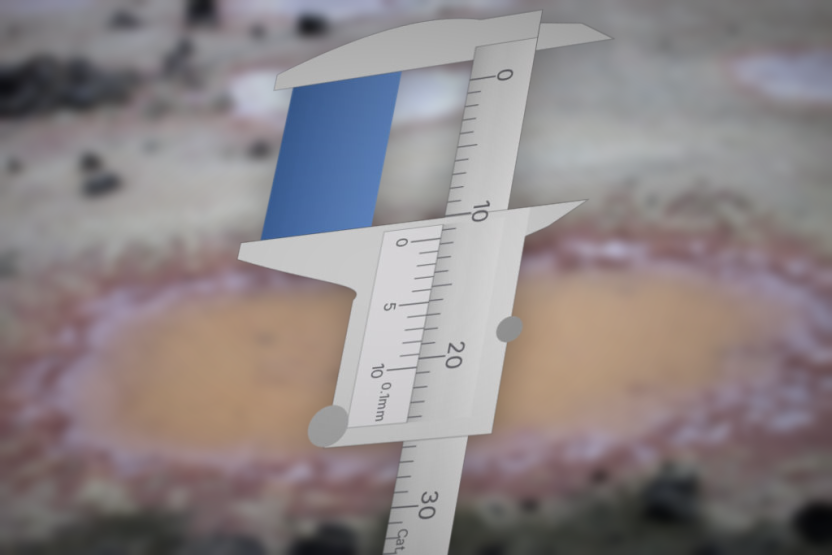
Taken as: 11.6,mm
